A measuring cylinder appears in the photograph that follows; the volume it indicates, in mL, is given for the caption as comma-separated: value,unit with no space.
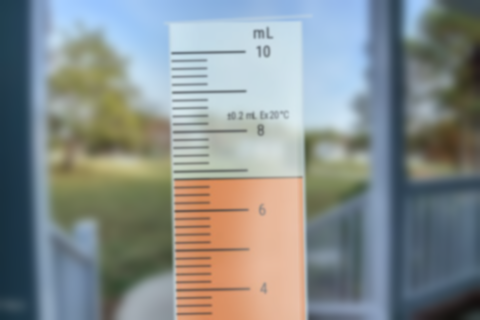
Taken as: 6.8,mL
